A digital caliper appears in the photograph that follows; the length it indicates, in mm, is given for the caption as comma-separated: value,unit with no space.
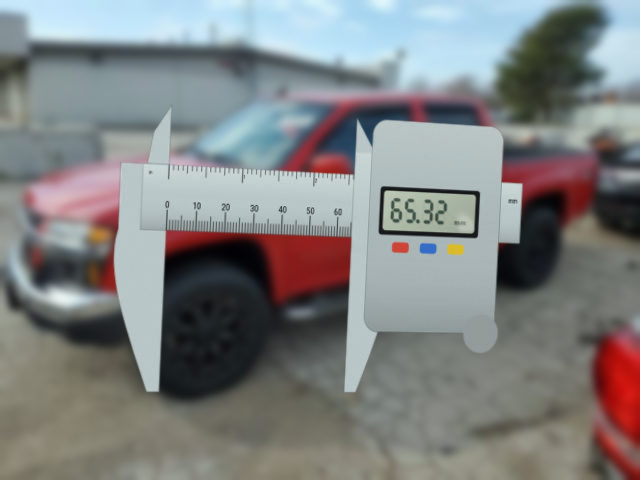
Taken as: 65.32,mm
